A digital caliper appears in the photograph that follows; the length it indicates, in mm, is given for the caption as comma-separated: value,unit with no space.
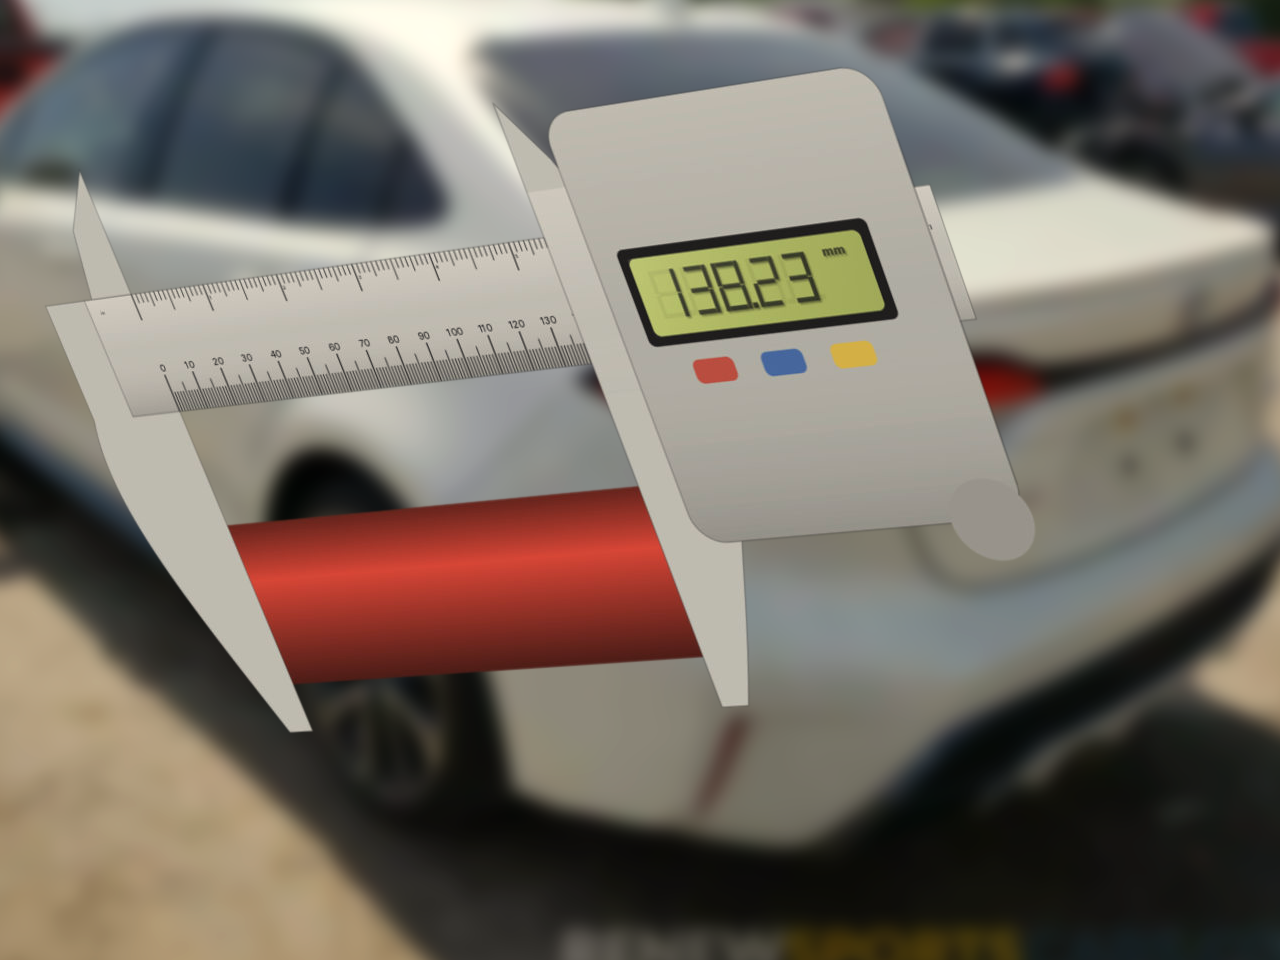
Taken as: 138.23,mm
